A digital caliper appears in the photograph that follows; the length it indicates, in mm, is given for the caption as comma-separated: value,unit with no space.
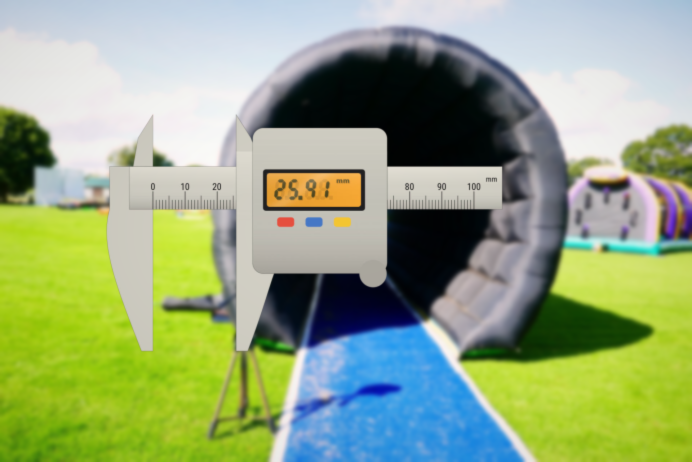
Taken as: 25.91,mm
